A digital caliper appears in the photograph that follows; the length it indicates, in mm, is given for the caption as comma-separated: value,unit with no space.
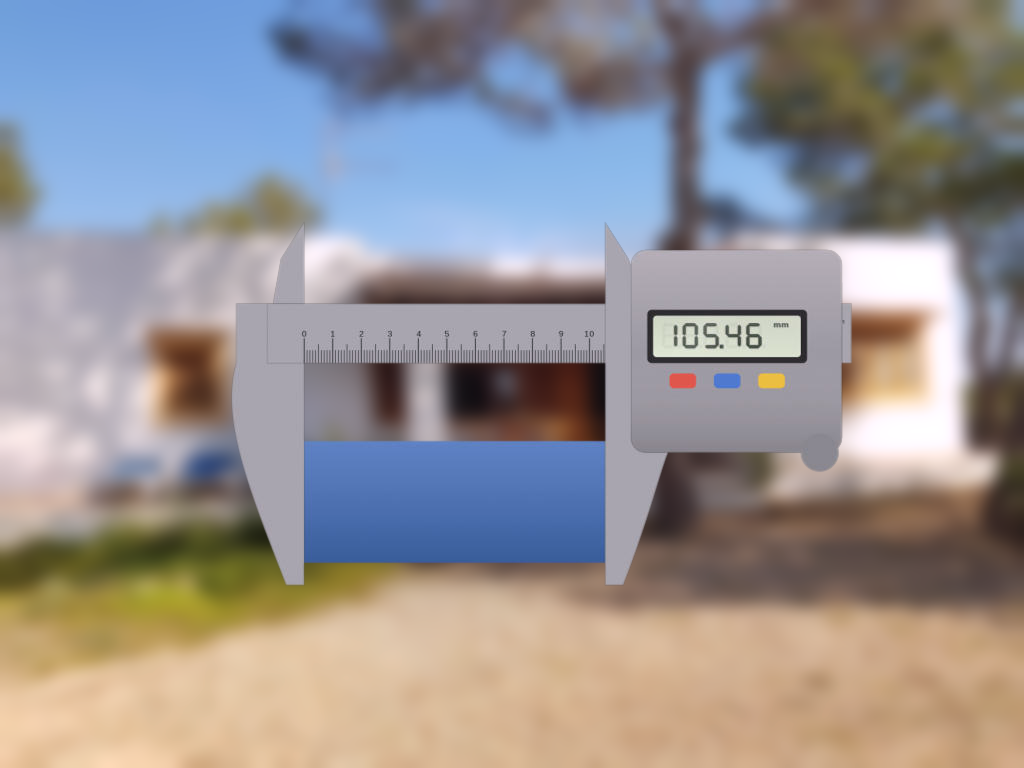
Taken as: 105.46,mm
